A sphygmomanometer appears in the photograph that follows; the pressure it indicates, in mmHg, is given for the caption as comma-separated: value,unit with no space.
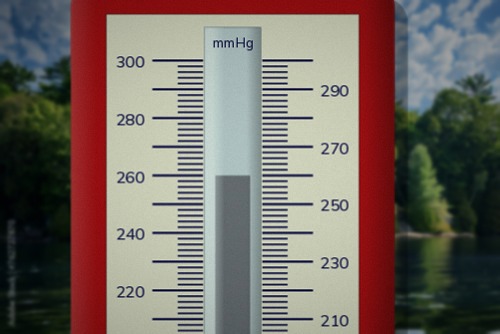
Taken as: 260,mmHg
